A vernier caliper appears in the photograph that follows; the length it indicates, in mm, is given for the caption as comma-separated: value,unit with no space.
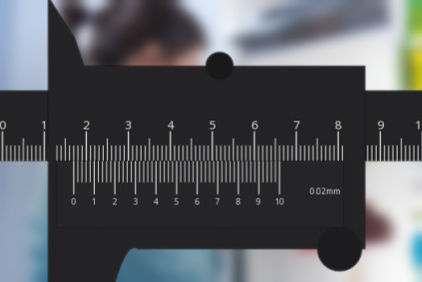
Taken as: 17.0,mm
